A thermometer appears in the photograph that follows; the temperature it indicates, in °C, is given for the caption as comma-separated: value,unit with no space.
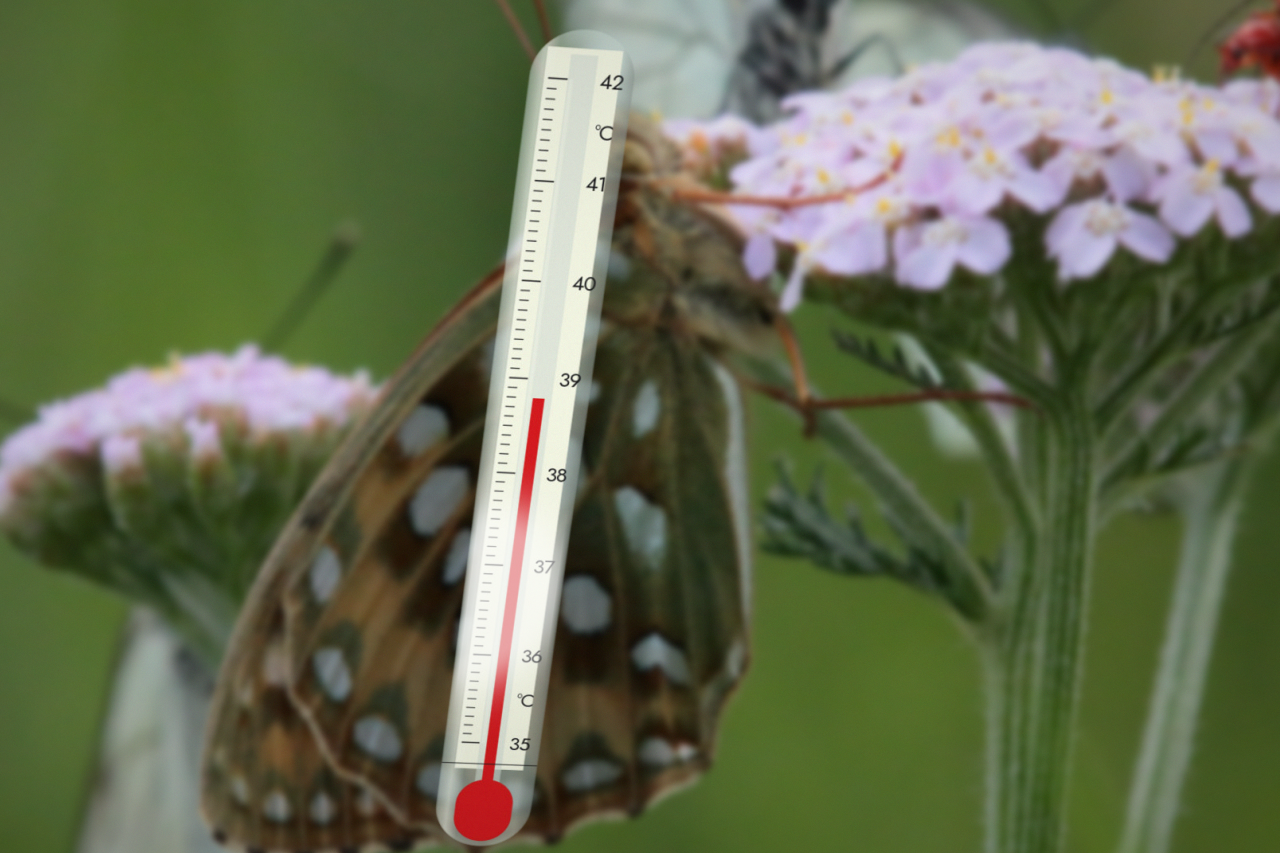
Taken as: 38.8,°C
